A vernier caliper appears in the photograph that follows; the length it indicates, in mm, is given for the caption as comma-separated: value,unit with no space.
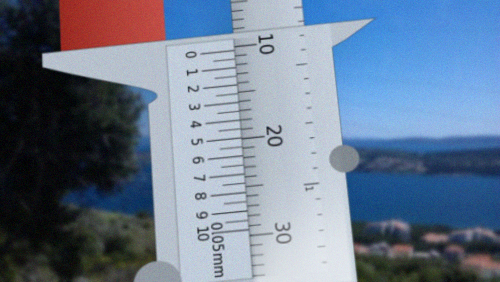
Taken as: 10.4,mm
